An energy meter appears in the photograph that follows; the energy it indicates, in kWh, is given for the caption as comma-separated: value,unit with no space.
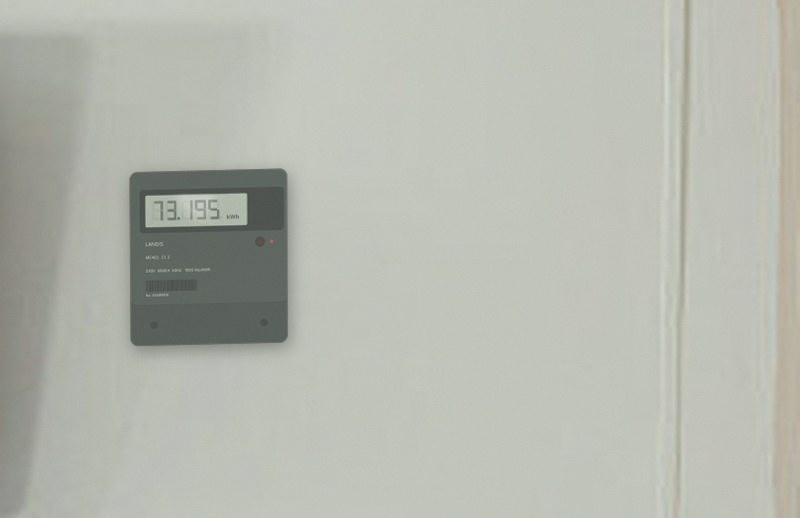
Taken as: 73.195,kWh
